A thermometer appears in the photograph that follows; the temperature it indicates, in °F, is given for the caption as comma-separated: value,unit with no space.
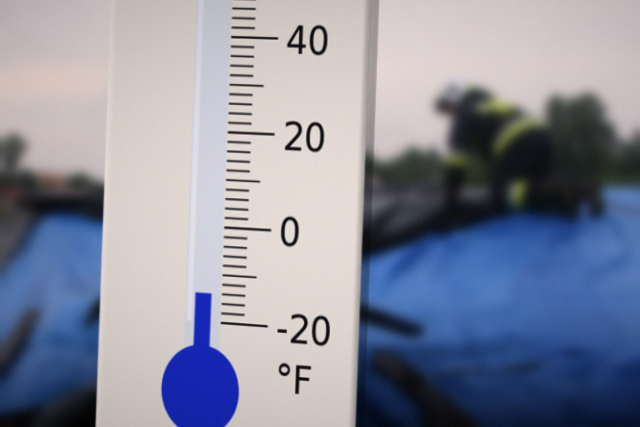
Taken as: -14,°F
